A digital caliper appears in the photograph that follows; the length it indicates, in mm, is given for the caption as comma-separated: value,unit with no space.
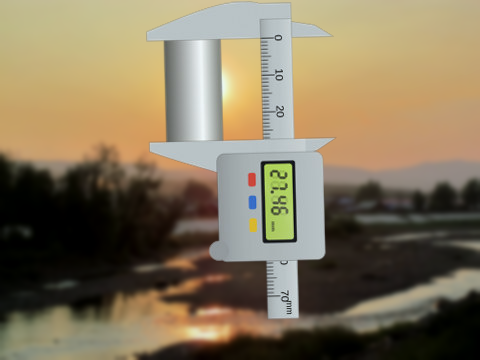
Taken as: 27.46,mm
